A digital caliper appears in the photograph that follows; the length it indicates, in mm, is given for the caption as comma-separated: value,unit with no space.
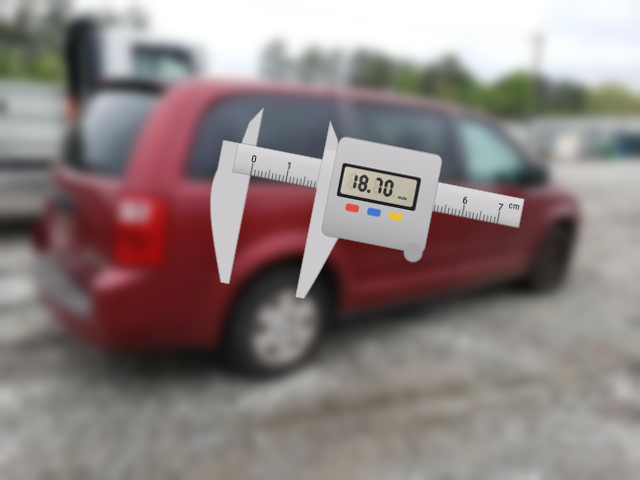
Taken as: 18.70,mm
